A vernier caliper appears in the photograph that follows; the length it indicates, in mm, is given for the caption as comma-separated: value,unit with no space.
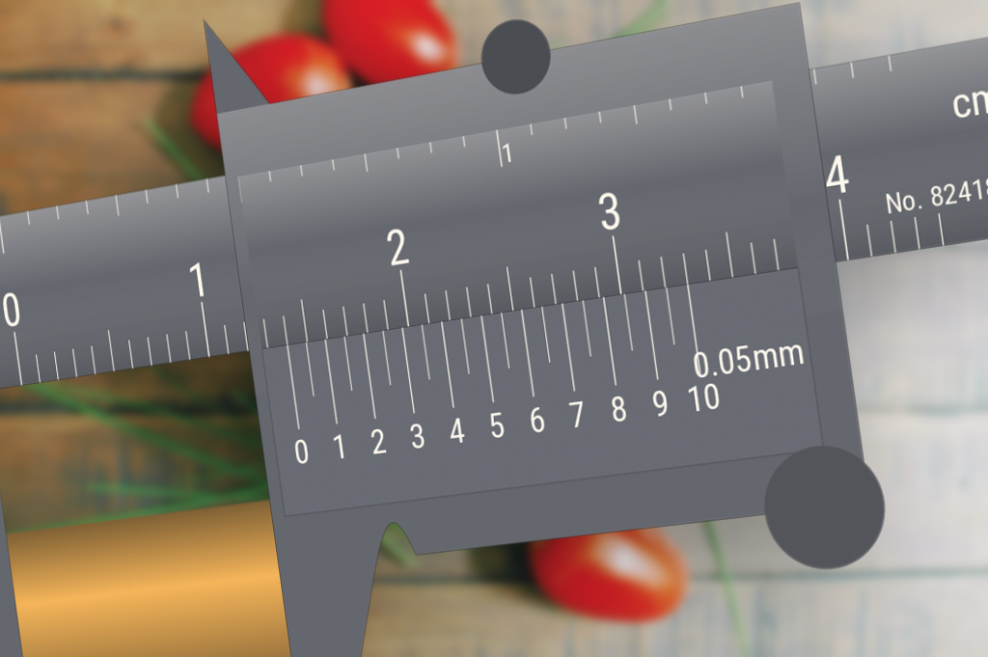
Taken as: 14.0,mm
